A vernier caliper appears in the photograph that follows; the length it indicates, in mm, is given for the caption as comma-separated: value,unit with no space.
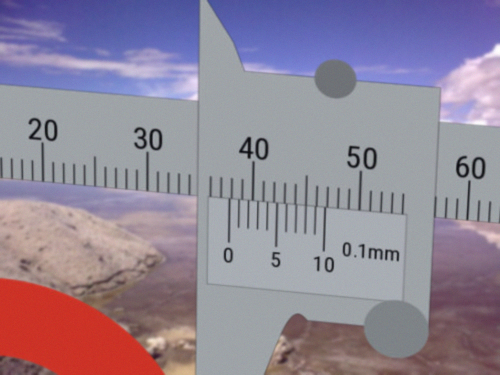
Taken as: 37.8,mm
